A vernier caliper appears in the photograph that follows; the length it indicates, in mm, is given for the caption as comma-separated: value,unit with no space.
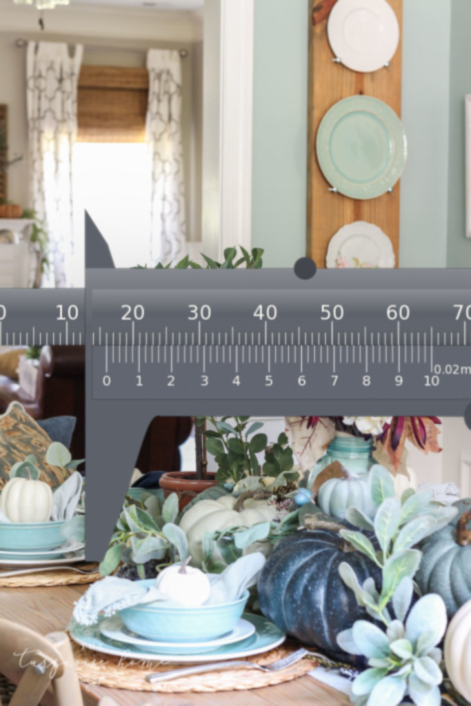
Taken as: 16.0,mm
